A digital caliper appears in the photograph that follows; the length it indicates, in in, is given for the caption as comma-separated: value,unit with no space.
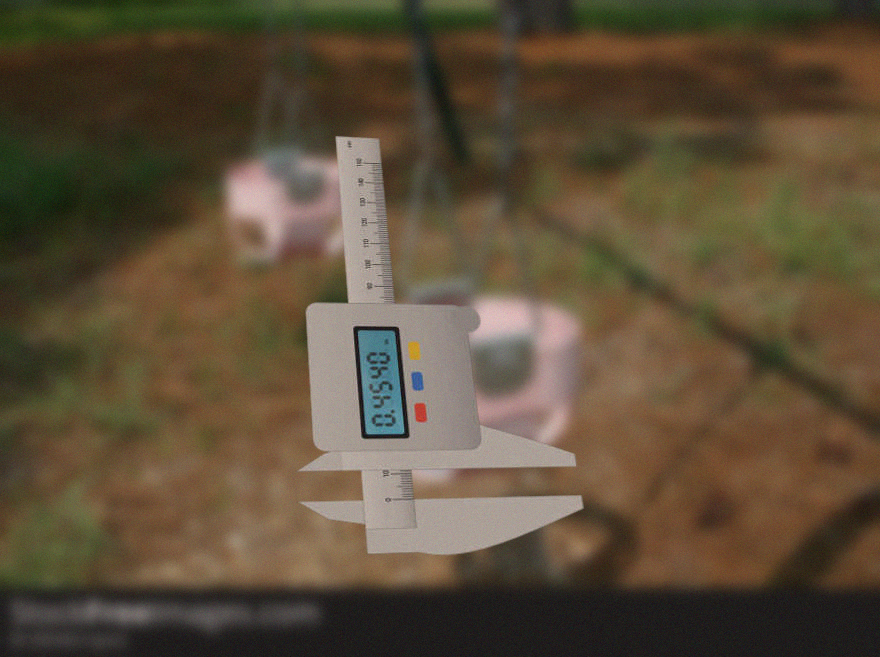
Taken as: 0.4540,in
